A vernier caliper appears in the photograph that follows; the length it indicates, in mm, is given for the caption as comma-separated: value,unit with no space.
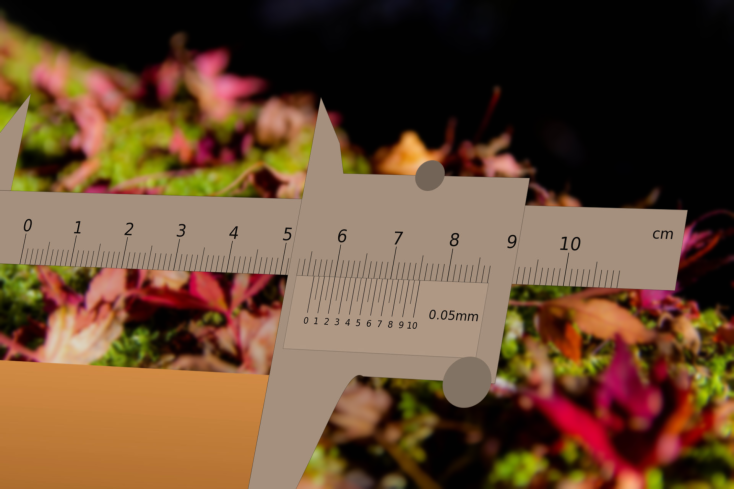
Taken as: 56.2,mm
